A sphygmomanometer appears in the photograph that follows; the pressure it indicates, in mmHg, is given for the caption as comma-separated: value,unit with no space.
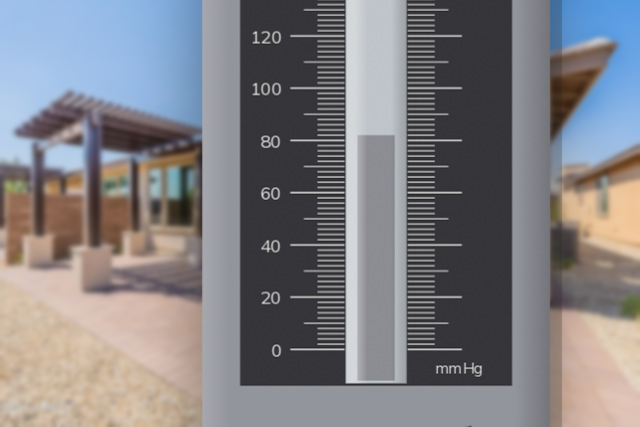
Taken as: 82,mmHg
